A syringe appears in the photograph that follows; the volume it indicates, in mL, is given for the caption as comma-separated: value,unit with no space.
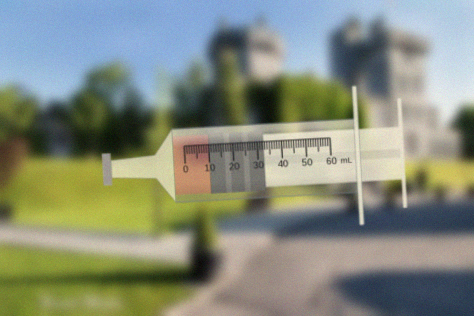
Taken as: 10,mL
